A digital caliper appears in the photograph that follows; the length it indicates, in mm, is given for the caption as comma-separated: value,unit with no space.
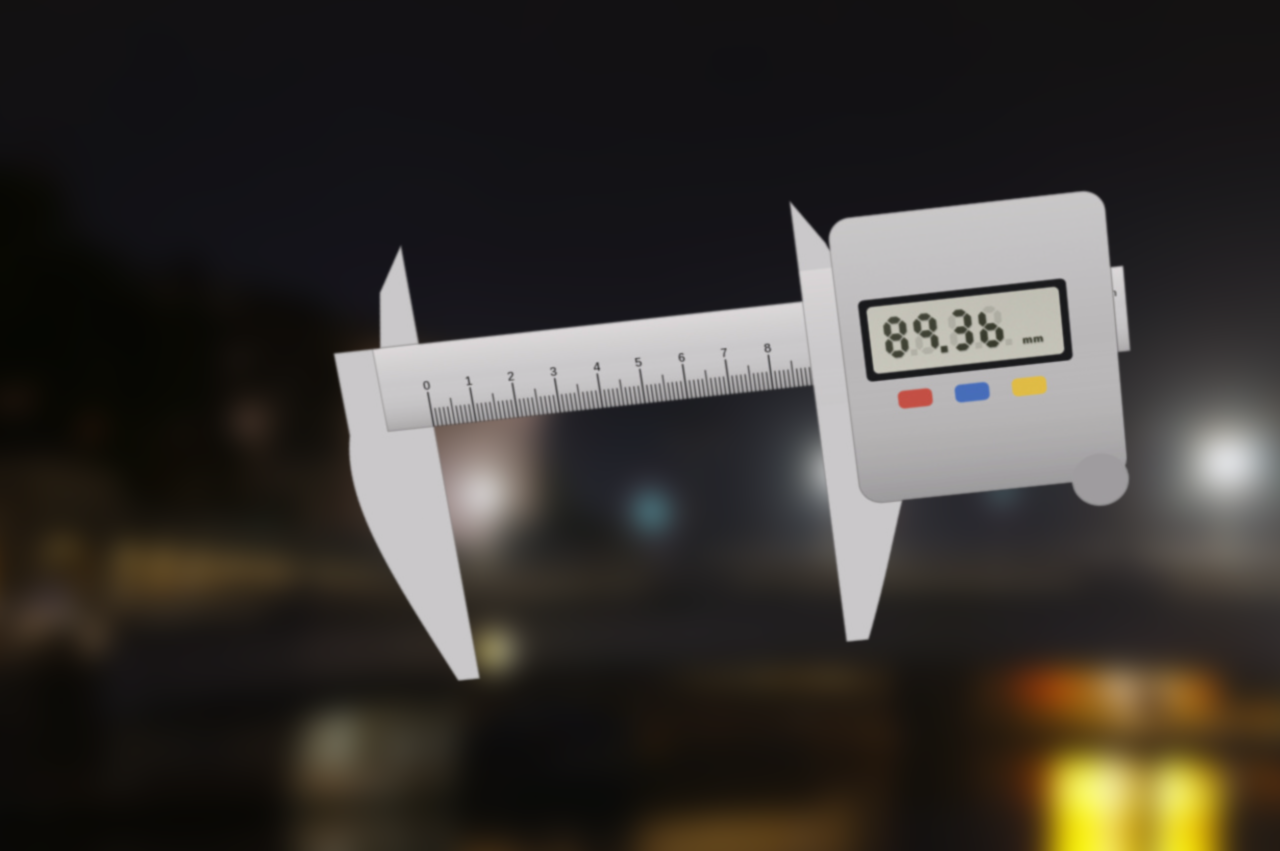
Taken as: 89.36,mm
